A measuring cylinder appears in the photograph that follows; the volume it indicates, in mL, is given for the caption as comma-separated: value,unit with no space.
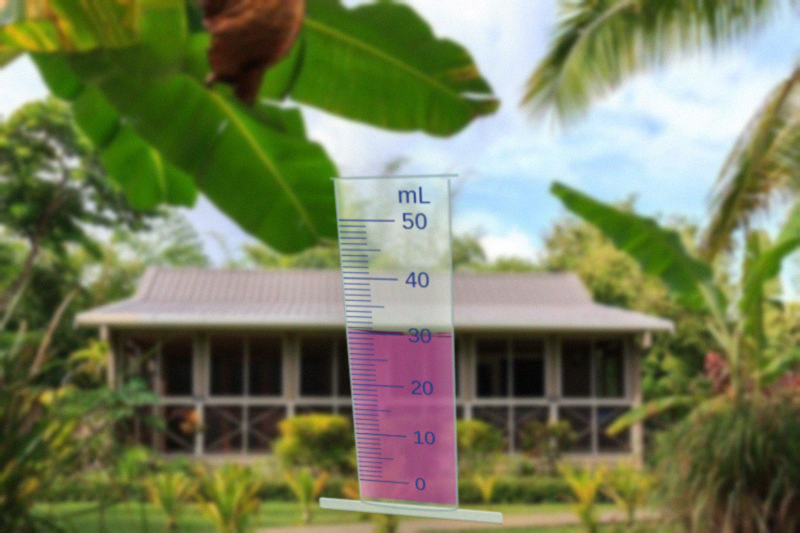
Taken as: 30,mL
